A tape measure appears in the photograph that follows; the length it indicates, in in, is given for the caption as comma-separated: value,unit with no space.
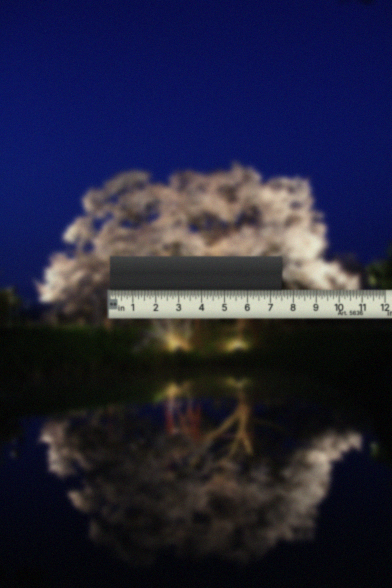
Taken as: 7.5,in
